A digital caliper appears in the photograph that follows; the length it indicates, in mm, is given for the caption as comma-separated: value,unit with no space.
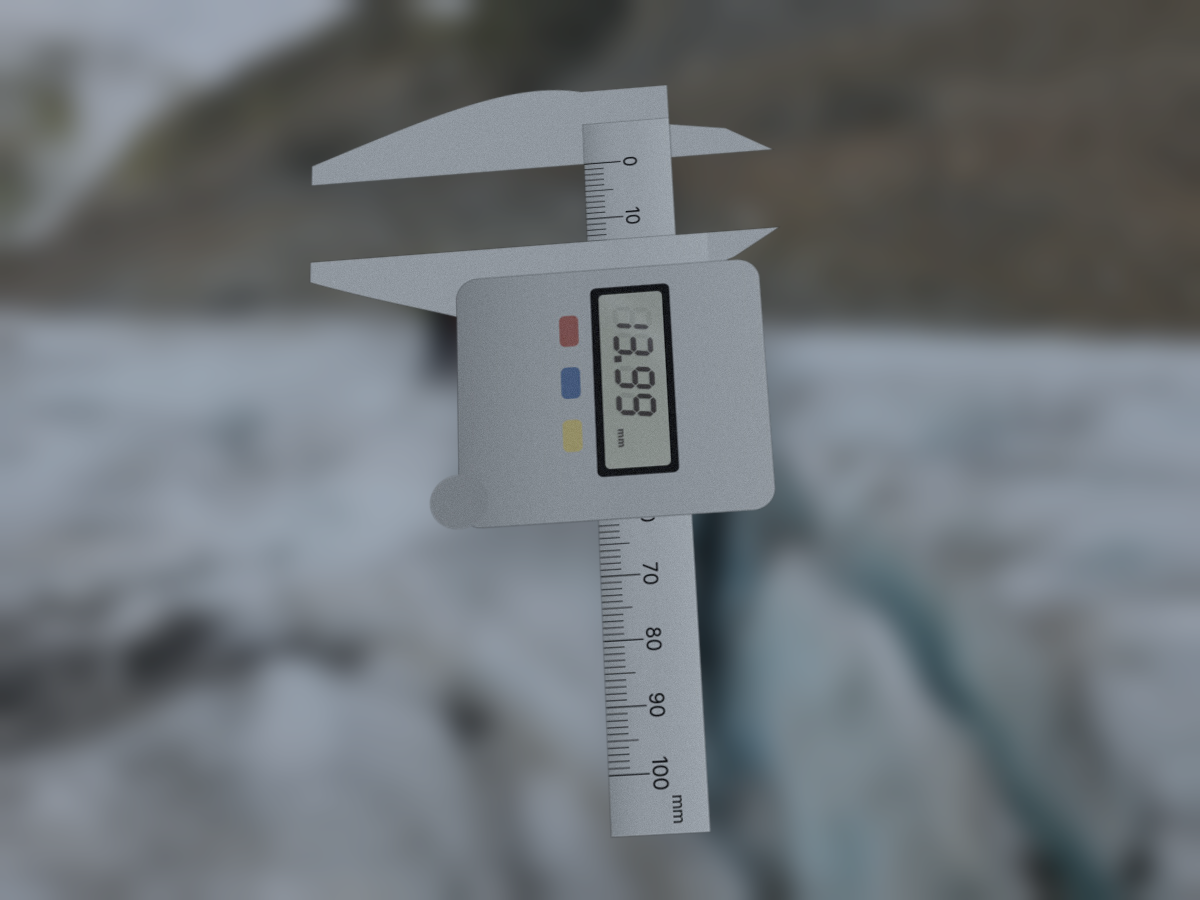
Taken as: 13.99,mm
